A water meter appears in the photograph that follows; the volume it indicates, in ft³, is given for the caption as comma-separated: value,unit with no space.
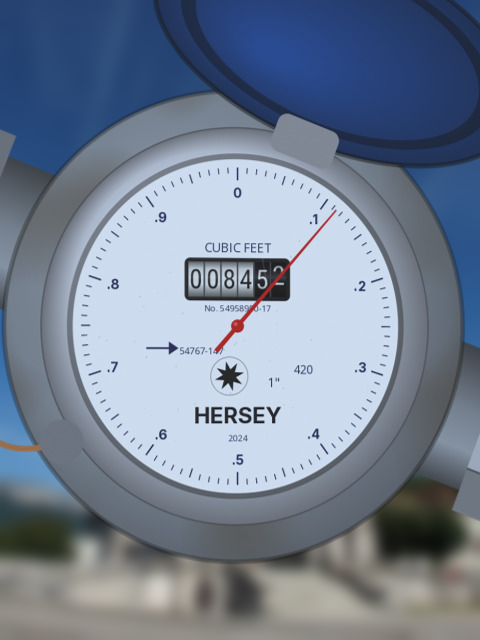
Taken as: 8452.11,ft³
